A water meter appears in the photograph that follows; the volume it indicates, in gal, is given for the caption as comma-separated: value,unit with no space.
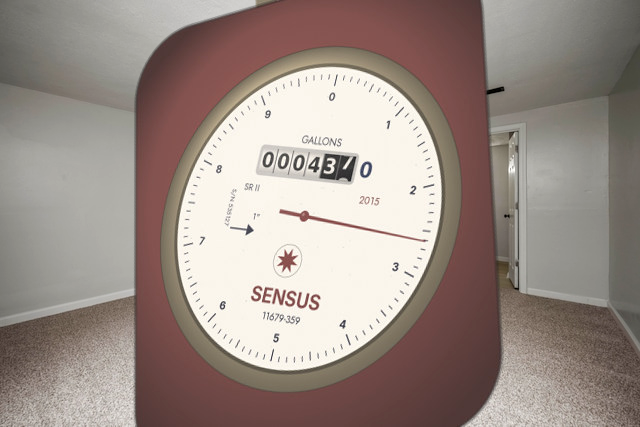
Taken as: 4372.6,gal
